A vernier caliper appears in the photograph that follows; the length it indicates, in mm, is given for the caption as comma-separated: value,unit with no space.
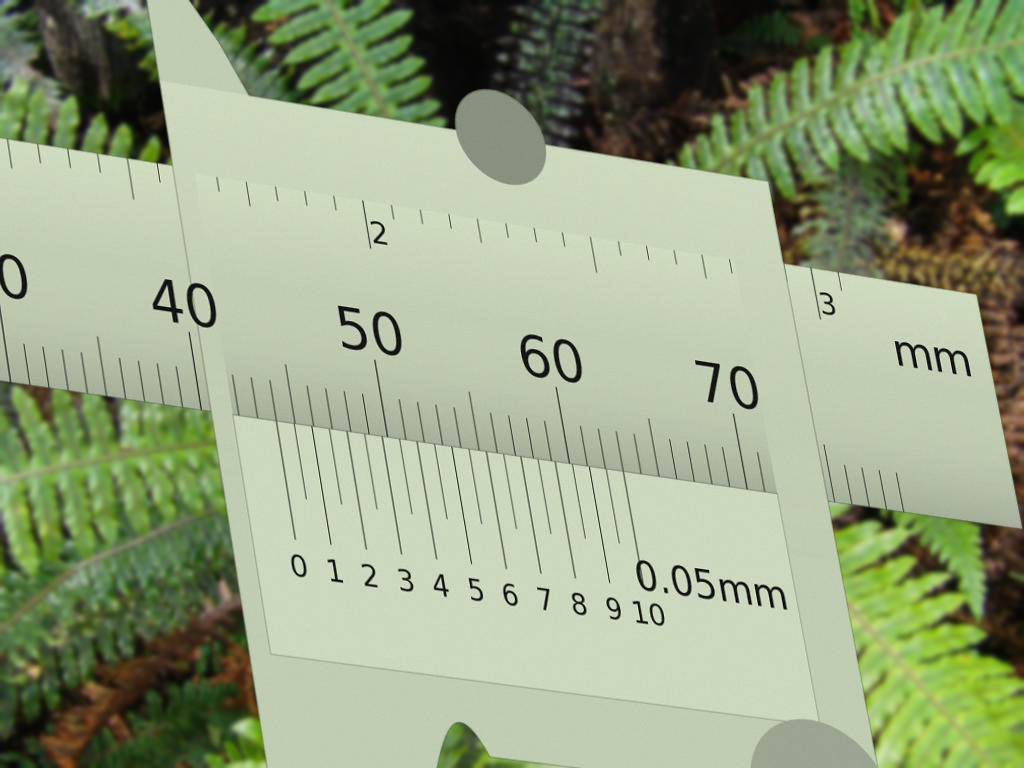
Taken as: 44.0,mm
